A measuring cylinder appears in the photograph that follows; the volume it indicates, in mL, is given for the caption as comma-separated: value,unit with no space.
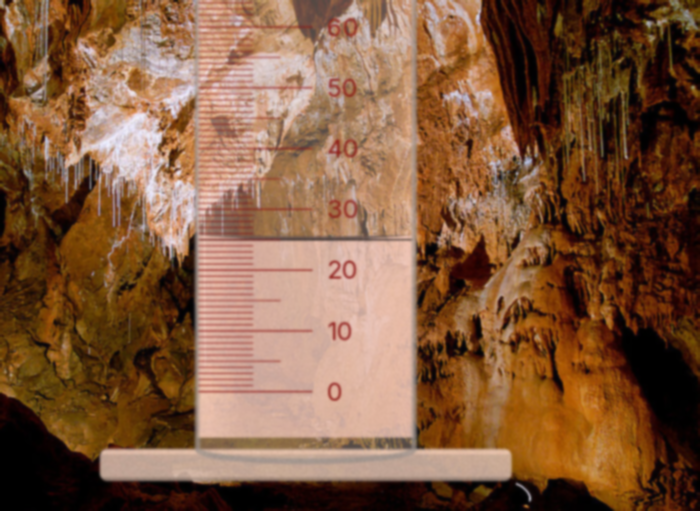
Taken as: 25,mL
